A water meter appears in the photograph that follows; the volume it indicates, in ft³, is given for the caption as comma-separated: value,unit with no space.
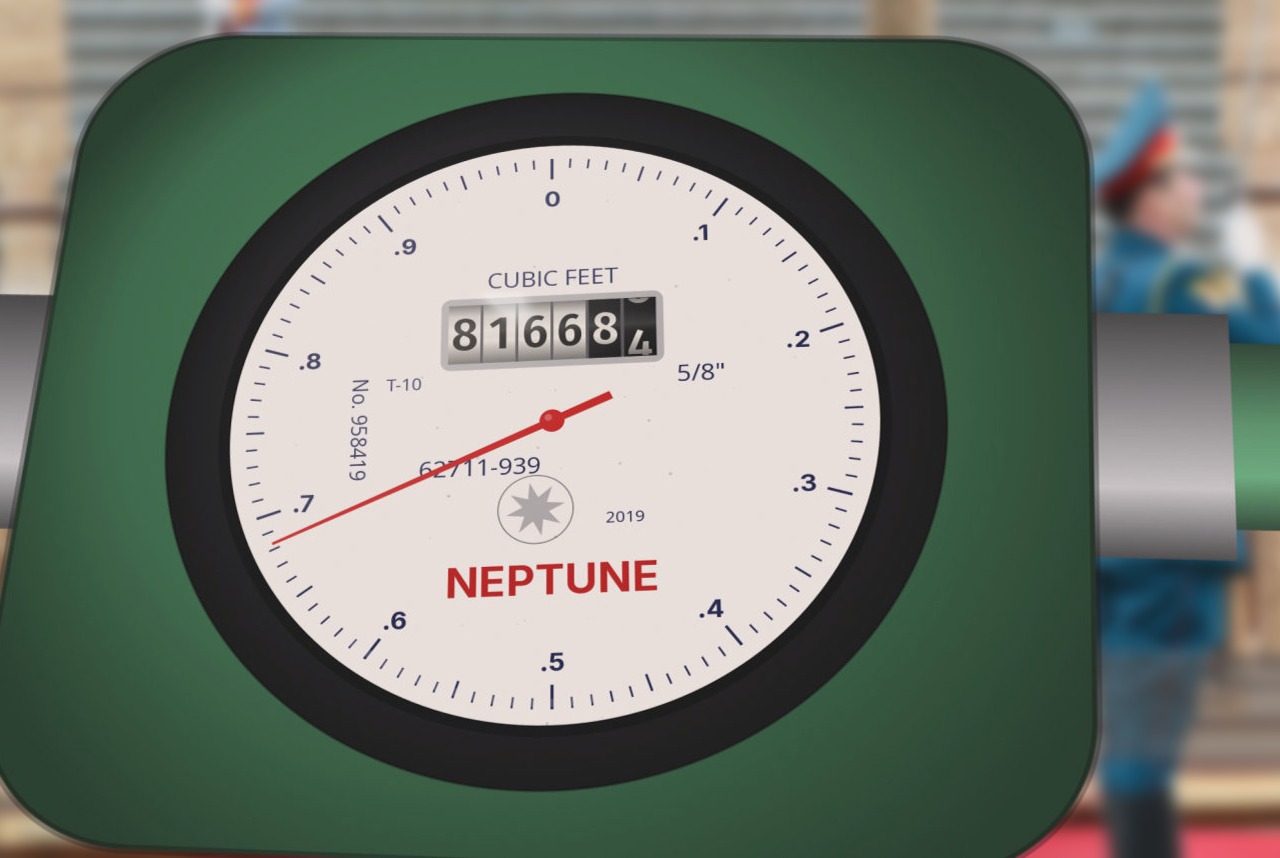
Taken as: 816683.68,ft³
